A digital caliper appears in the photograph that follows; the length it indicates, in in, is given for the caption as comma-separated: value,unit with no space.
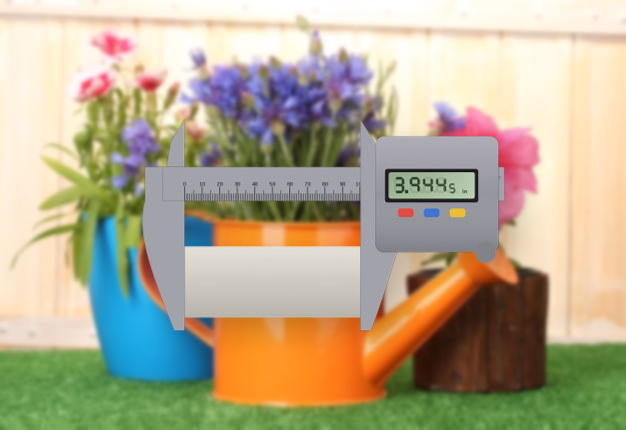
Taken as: 3.9445,in
